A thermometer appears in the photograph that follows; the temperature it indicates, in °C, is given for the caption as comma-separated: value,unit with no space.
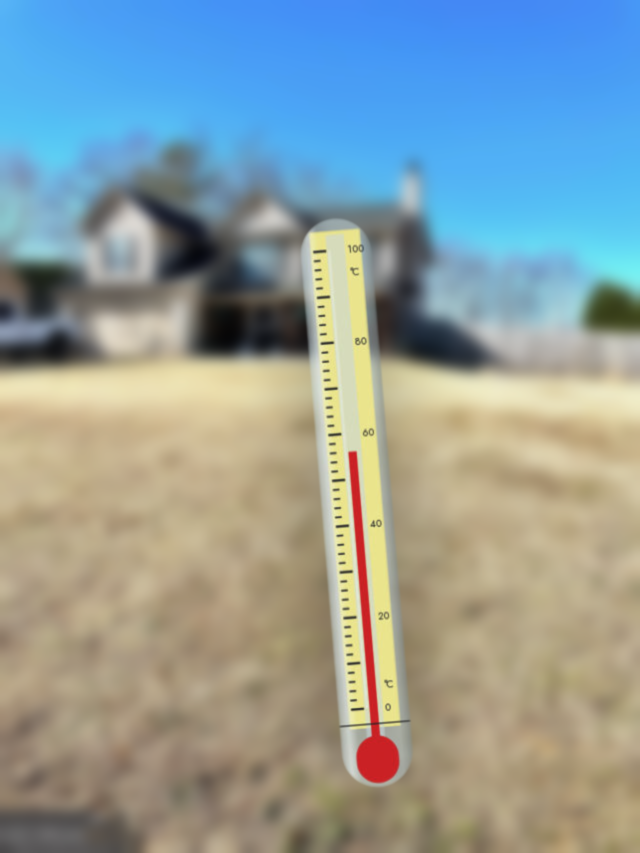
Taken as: 56,°C
